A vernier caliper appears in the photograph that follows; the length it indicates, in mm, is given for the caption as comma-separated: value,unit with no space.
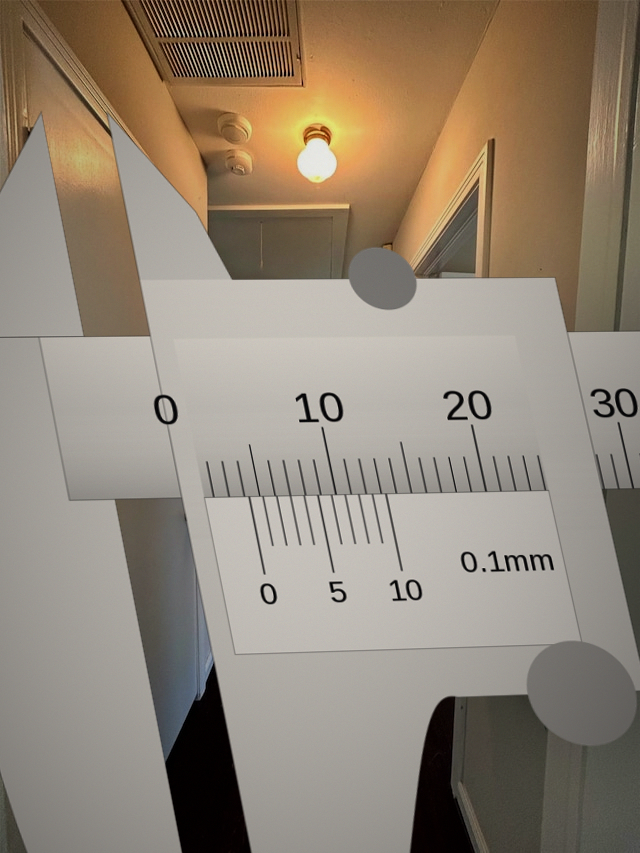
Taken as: 4.3,mm
